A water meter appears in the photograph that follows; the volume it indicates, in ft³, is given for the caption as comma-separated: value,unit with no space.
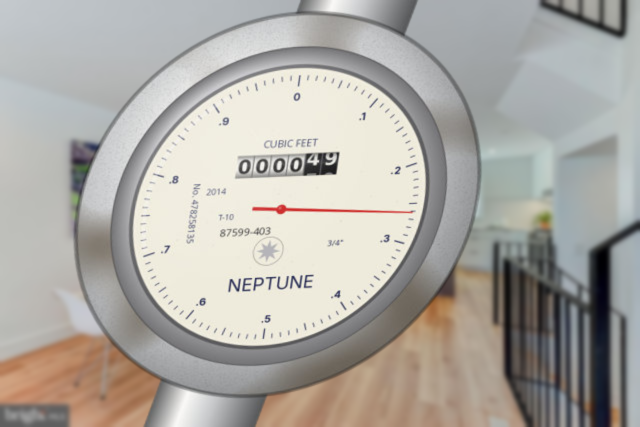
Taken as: 49.26,ft³
